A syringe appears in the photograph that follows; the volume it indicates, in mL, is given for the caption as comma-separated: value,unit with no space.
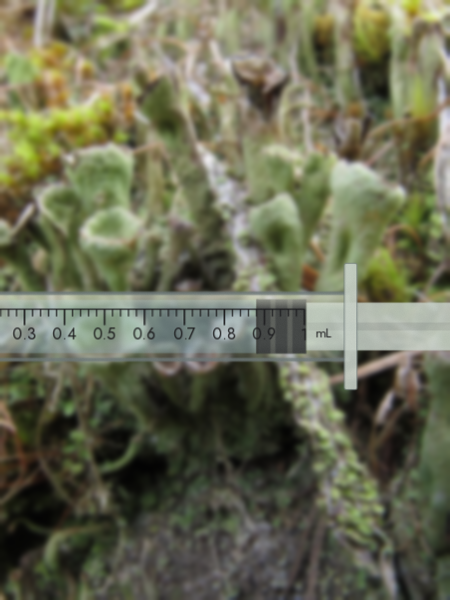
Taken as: 0.88,mL
